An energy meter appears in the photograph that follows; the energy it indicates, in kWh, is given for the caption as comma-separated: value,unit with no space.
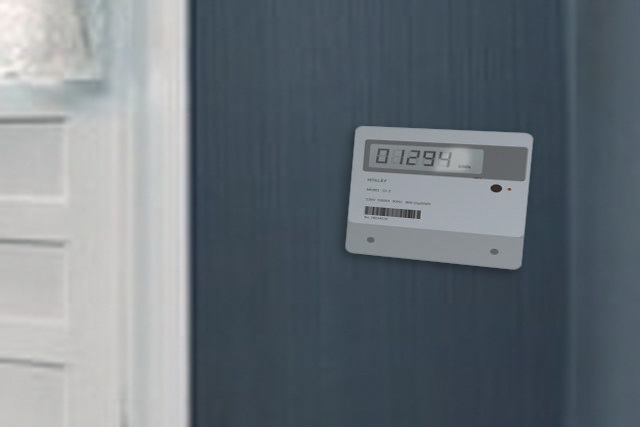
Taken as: 1294,kWh
